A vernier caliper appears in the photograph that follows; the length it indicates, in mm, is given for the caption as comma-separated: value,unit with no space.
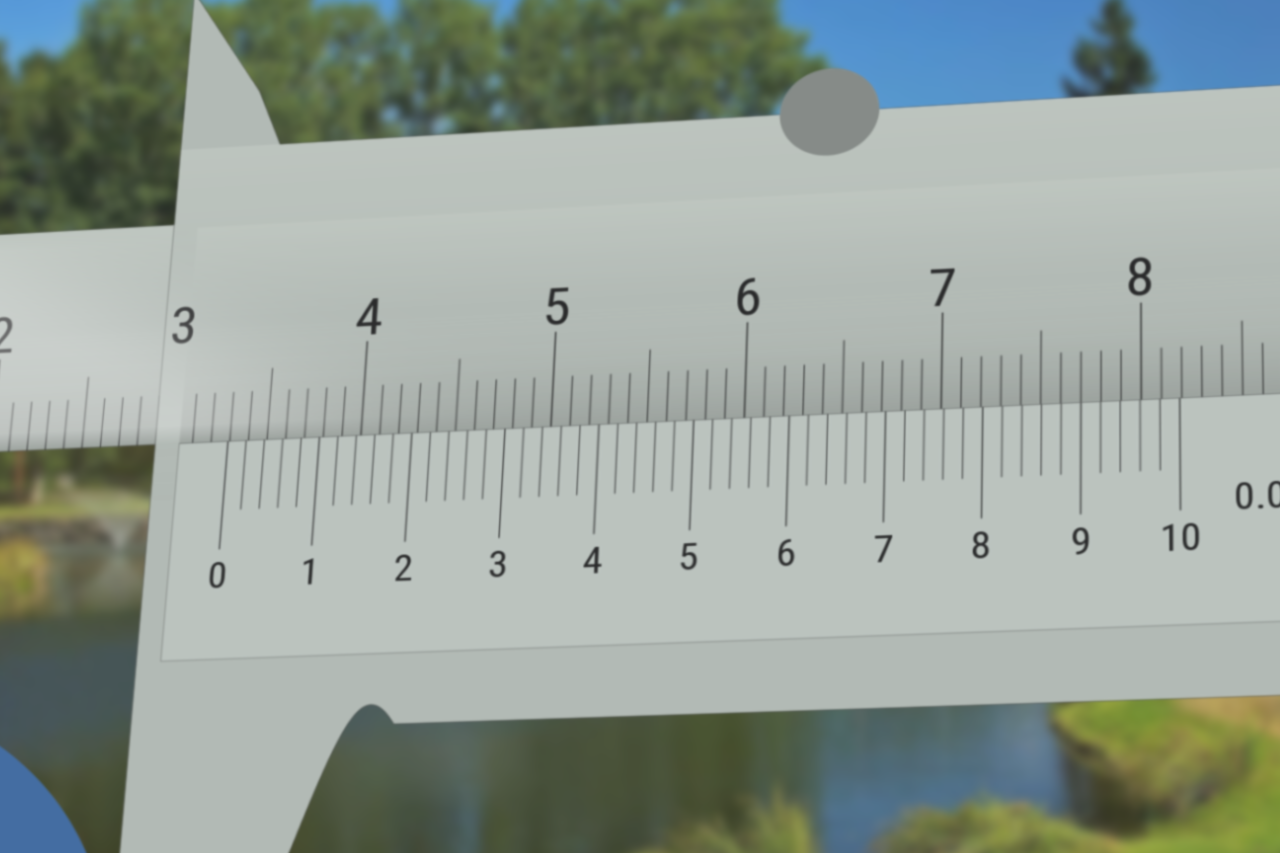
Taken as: 32.9,mm
